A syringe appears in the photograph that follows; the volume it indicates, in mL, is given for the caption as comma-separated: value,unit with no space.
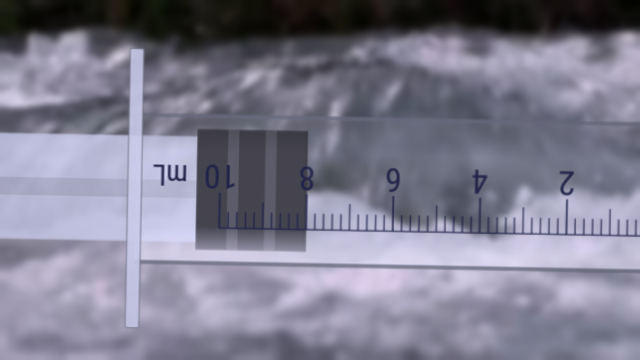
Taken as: 8,mL
